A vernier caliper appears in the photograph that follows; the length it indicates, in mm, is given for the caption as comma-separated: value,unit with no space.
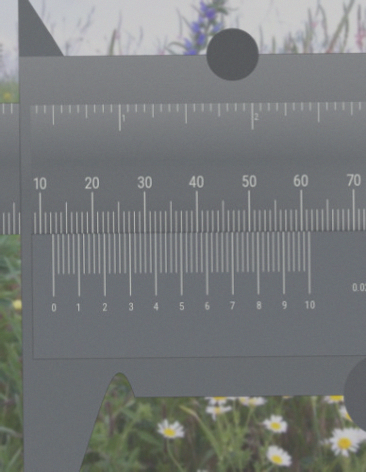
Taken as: 12.4,mm
